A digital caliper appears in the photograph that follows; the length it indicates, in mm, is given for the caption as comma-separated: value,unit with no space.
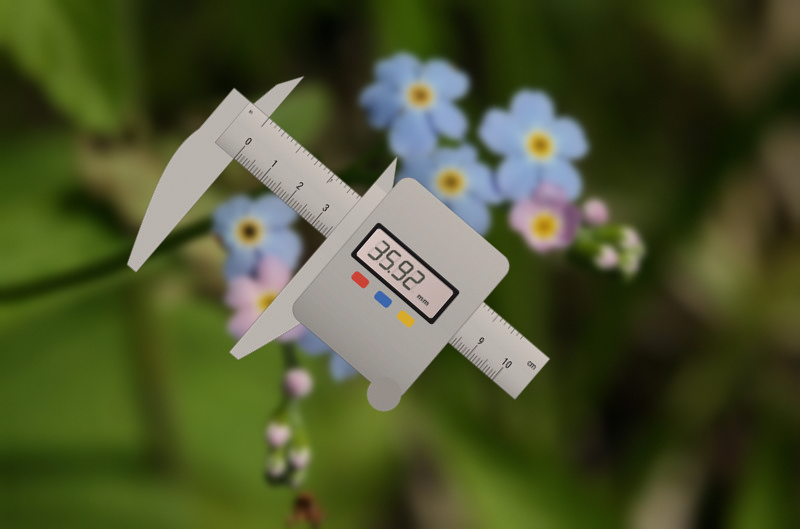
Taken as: 35.92,mm
